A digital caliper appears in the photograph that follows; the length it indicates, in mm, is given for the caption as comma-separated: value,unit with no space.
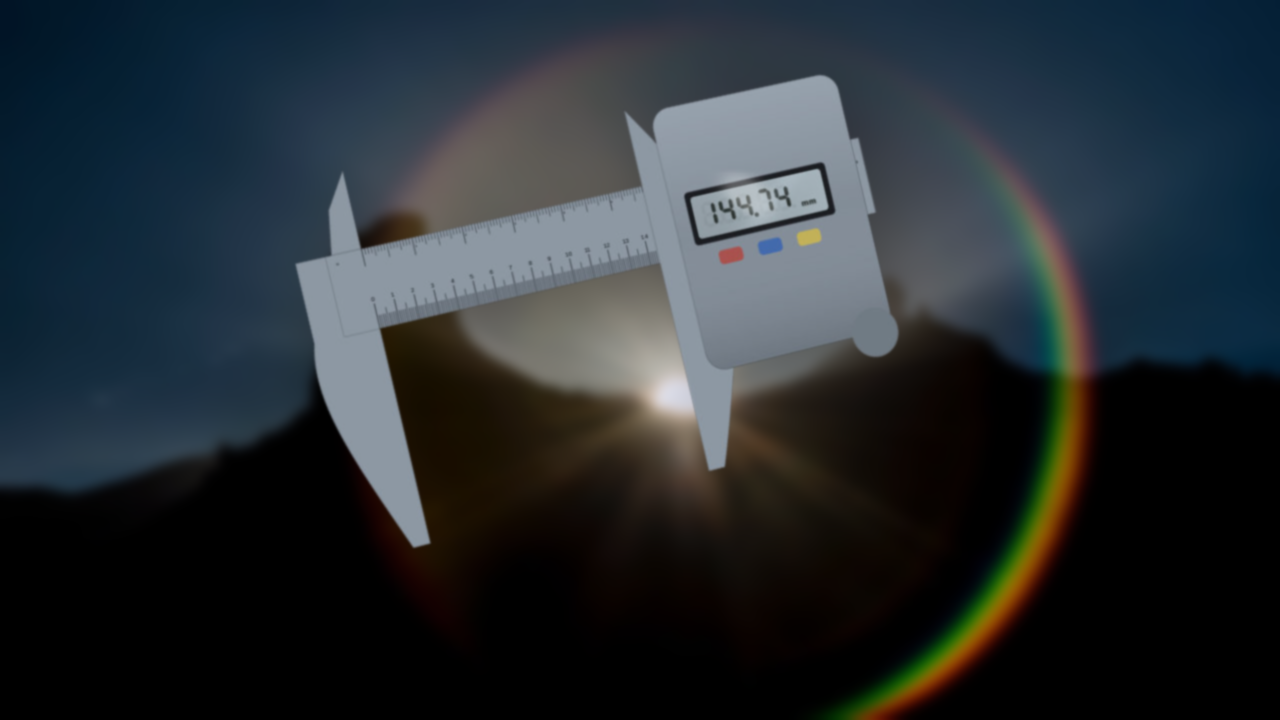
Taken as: 144.74,mm
